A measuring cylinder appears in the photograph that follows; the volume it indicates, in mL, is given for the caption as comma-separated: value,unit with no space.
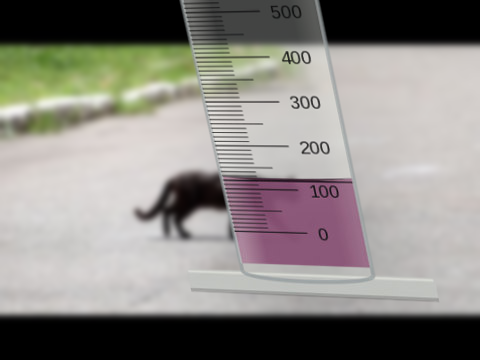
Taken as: 120,mL
